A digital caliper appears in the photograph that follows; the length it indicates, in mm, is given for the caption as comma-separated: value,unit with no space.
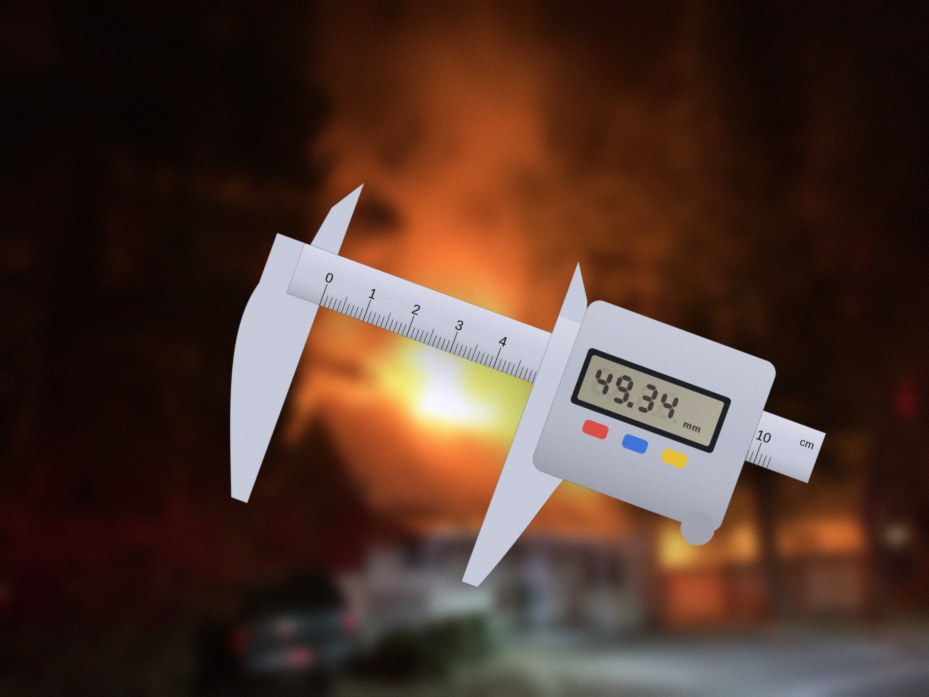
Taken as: 49.34,mm
